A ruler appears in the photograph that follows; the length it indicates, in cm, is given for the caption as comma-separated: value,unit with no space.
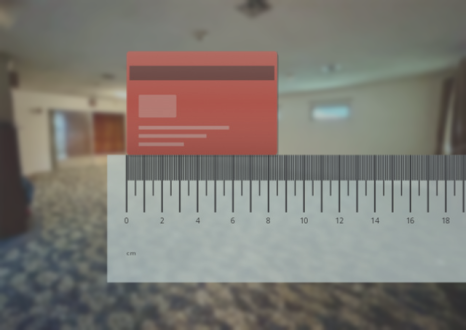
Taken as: 8.5,cm
